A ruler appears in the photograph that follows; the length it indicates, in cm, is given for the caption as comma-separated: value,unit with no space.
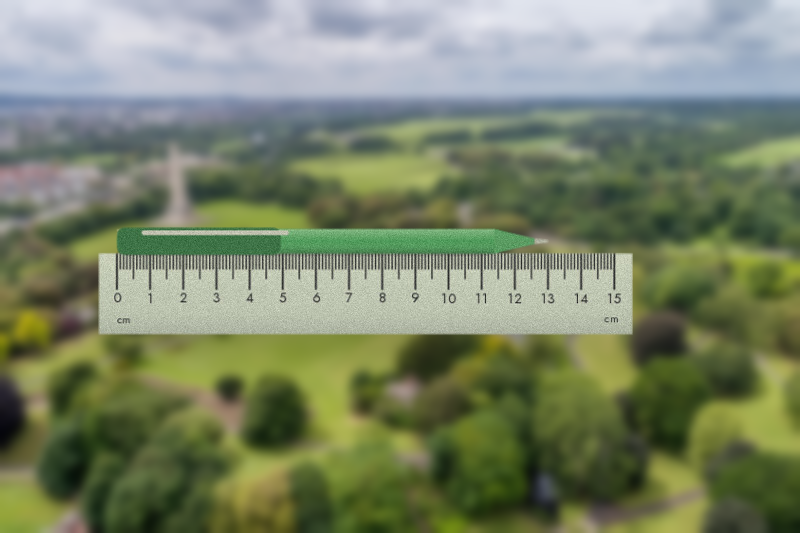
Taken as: 13,cm
